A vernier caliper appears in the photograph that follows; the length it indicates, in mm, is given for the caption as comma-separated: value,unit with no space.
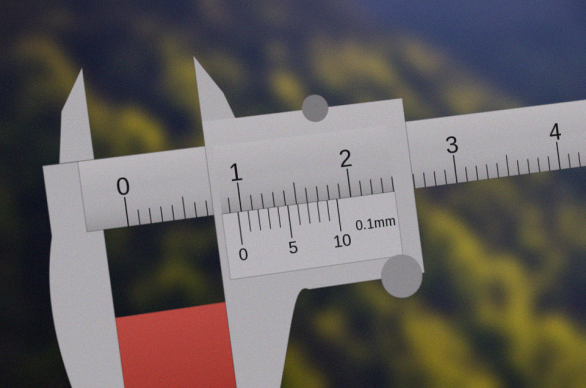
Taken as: 9.7,mm
